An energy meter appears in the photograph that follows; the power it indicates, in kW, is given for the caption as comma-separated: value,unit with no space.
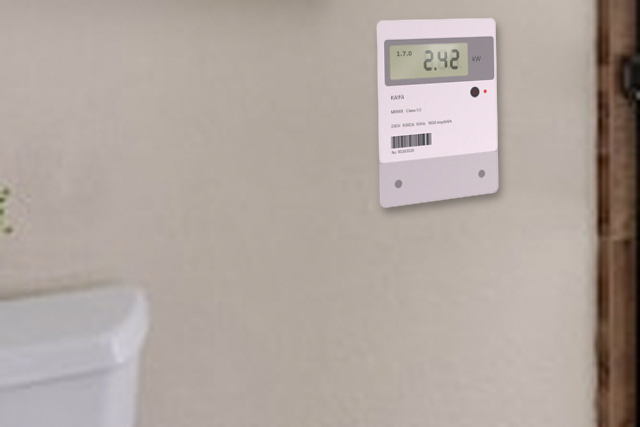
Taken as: 2.42,kW
